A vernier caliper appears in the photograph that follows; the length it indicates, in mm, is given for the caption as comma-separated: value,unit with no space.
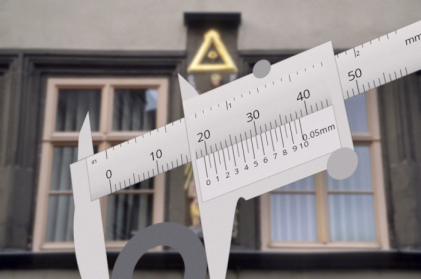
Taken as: 19.4,mm
